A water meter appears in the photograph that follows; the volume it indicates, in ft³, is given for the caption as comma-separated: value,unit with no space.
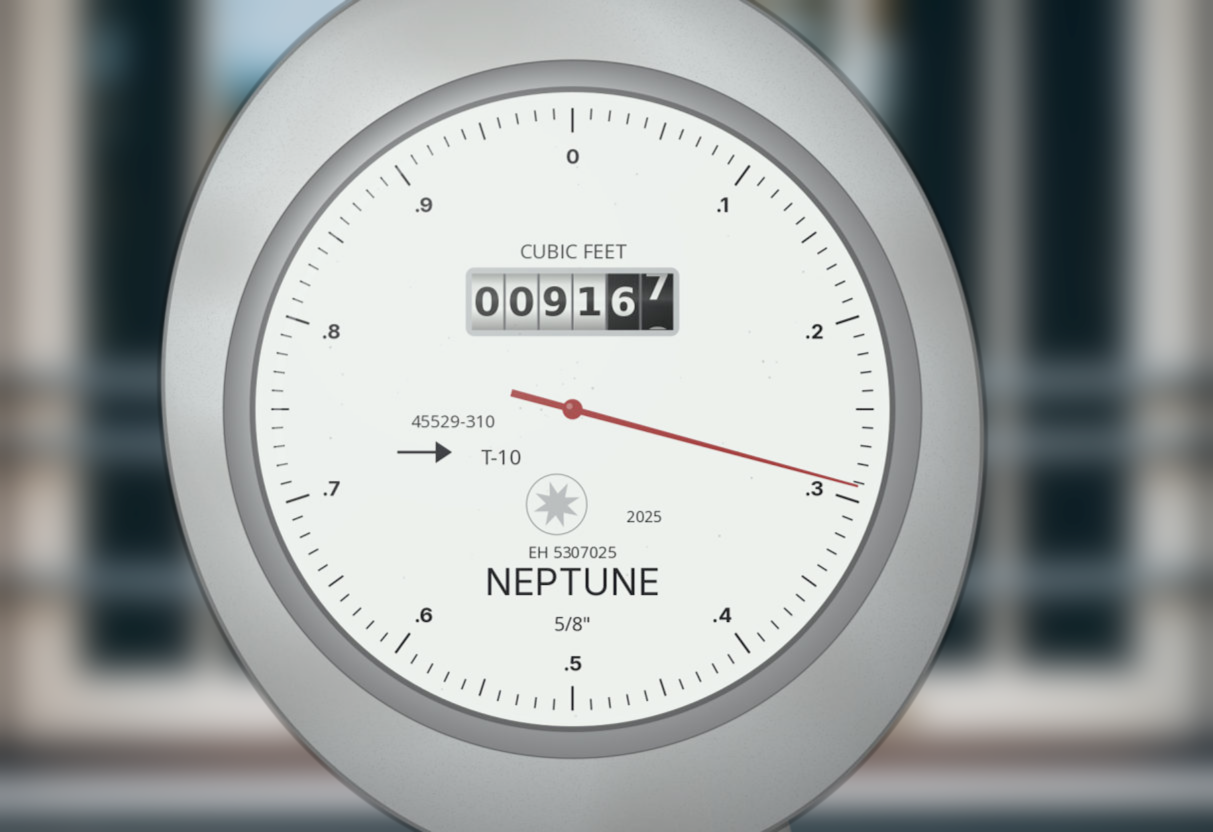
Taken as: 9167.29,ft³
